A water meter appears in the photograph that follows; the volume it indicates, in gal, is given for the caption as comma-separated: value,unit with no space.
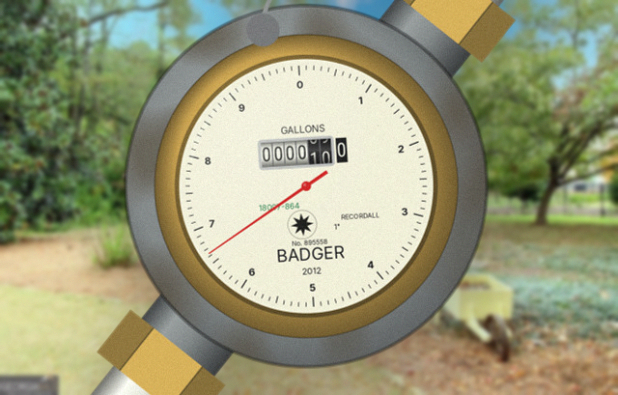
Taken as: 96.6,gal
